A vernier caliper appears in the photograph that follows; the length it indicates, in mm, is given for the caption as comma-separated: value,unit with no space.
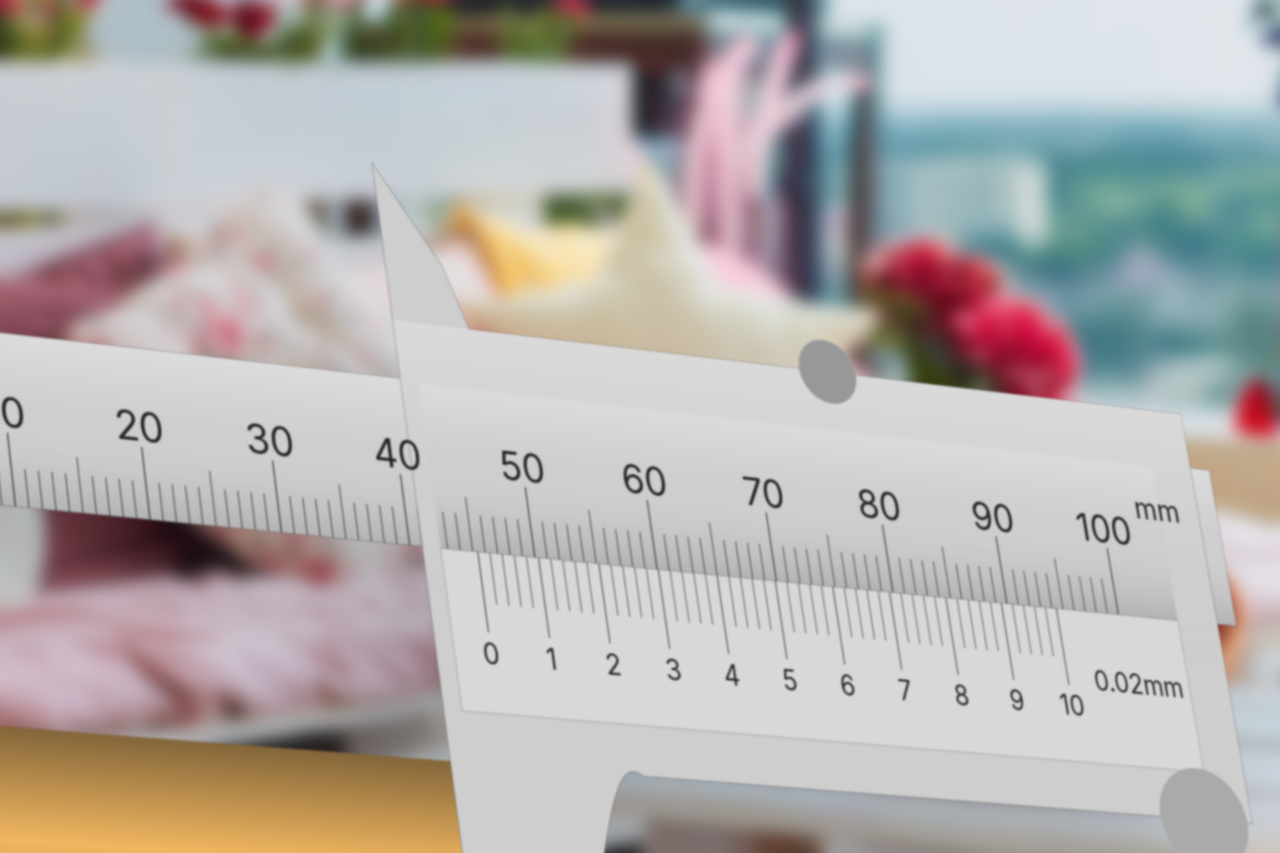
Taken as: 45.4,mm
